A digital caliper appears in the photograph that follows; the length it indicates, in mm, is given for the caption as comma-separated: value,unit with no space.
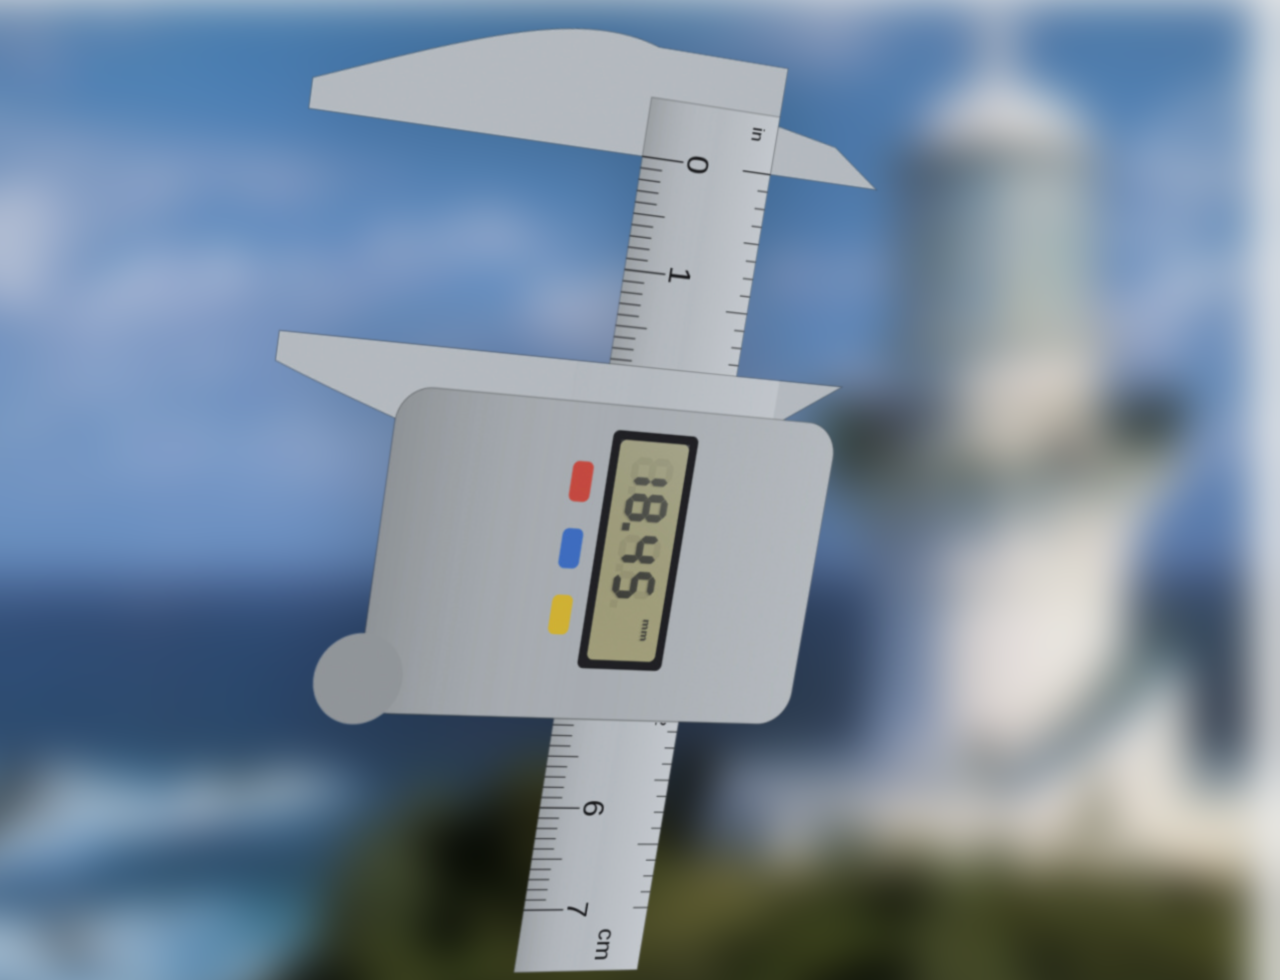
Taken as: 18.45,mm
